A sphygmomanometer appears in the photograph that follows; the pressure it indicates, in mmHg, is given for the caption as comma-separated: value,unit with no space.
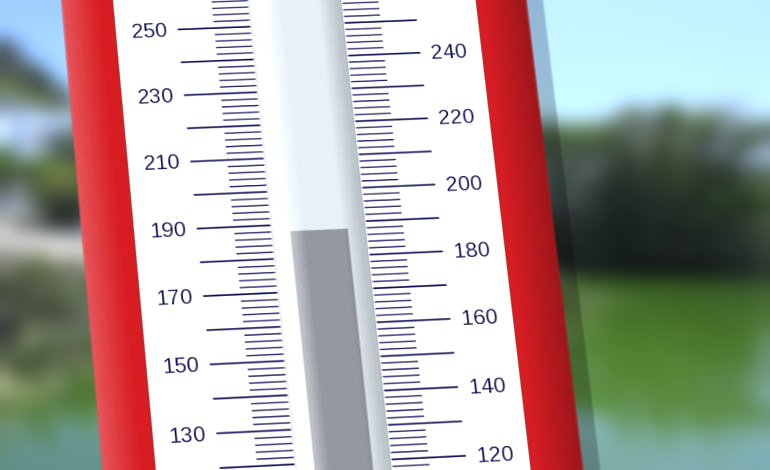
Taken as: 188,mmHg
